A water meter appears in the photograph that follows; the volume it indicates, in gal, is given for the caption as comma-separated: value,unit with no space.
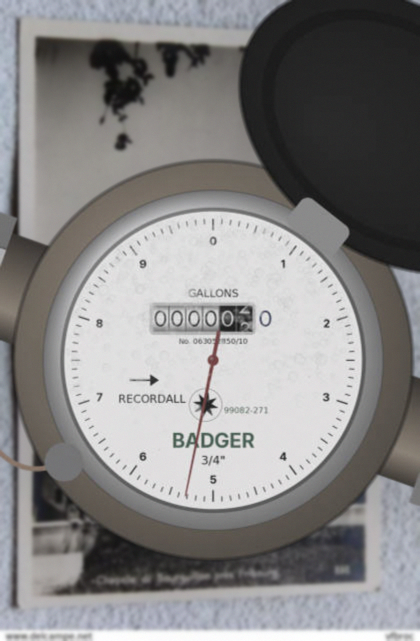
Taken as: 25.3,gal
